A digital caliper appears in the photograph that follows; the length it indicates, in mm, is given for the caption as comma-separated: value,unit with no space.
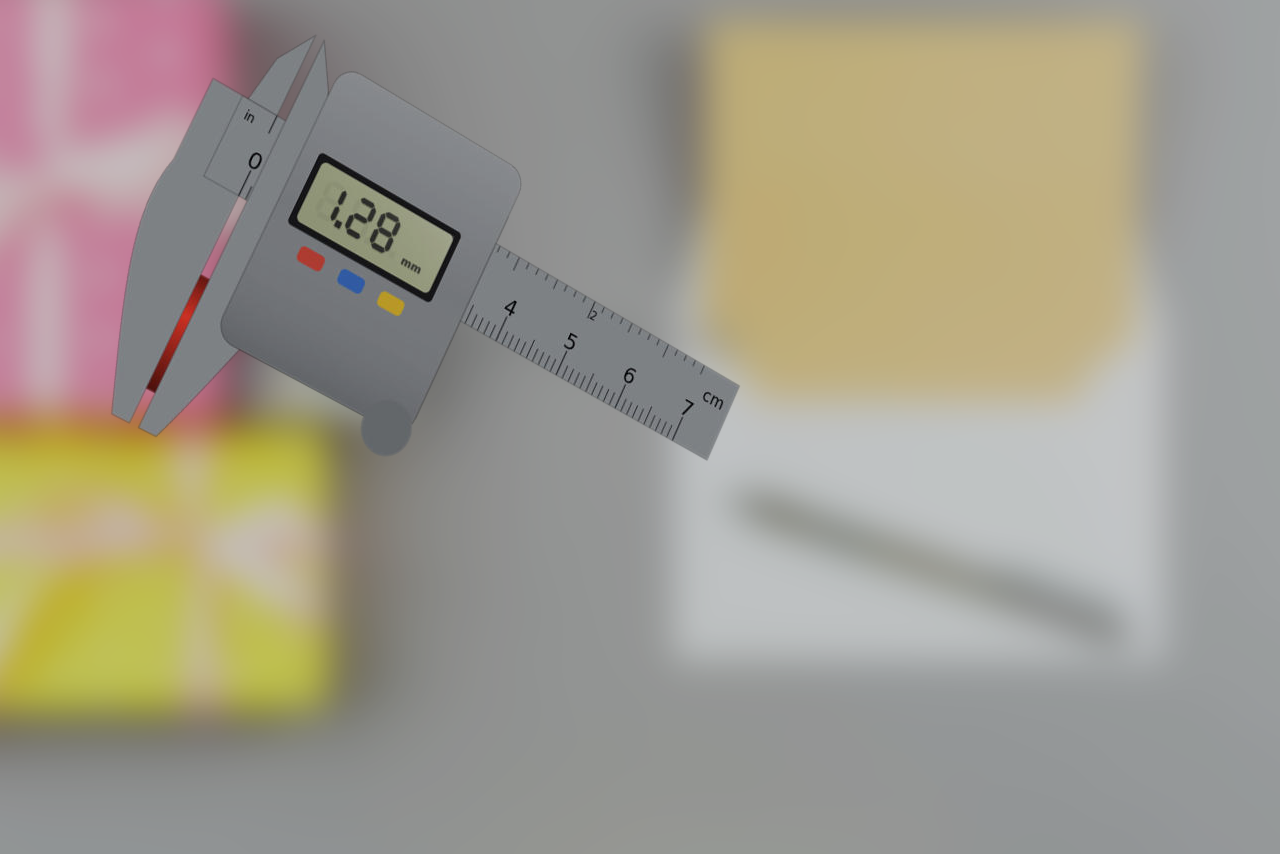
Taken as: 1.28,mm
